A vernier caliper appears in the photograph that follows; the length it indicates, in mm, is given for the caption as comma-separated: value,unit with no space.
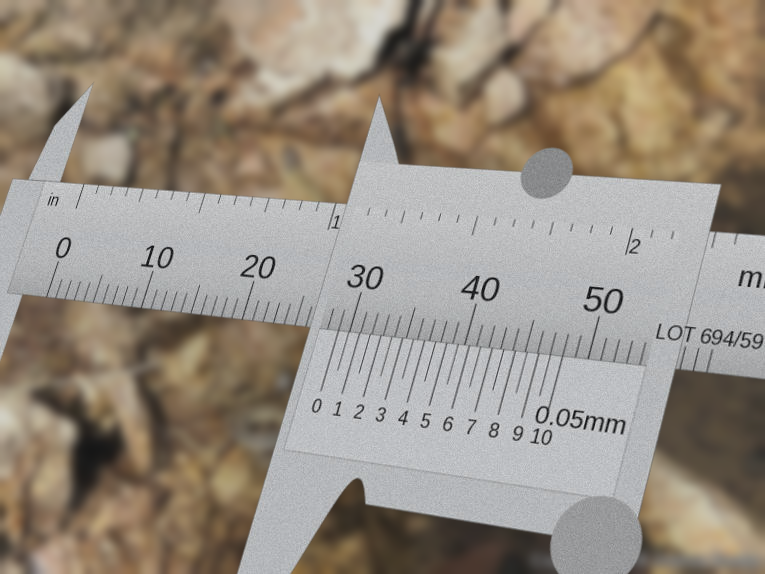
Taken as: 29.0,mm
